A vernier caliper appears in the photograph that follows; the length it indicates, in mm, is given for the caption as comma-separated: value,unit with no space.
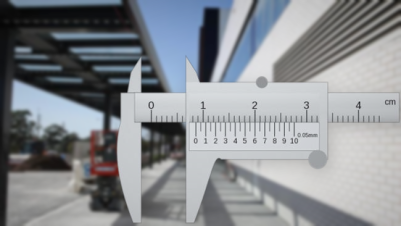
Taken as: 8.6,mm
